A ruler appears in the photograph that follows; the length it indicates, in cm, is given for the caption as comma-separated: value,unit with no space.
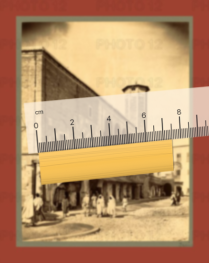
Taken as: 7.5,cm
